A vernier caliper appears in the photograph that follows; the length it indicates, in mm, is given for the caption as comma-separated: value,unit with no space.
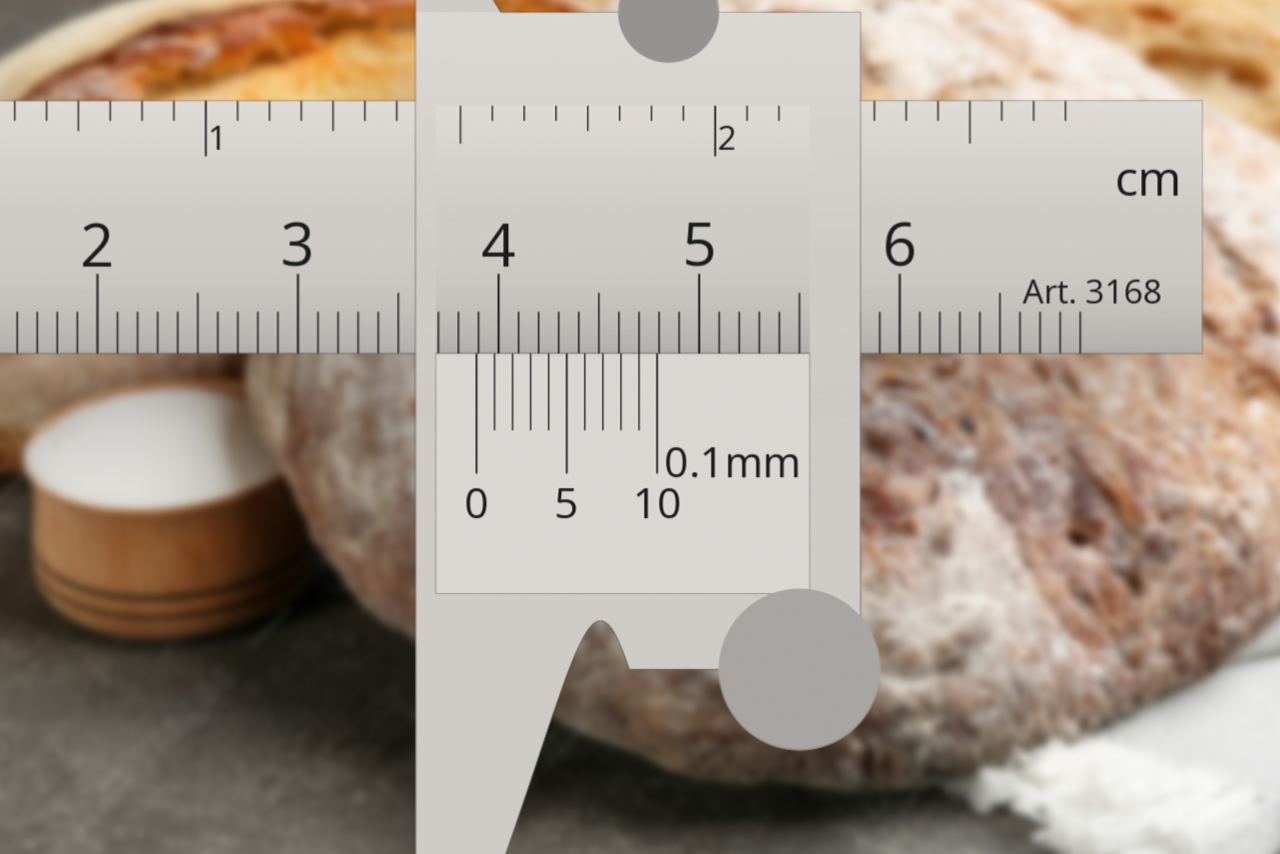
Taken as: 38.9,mm
